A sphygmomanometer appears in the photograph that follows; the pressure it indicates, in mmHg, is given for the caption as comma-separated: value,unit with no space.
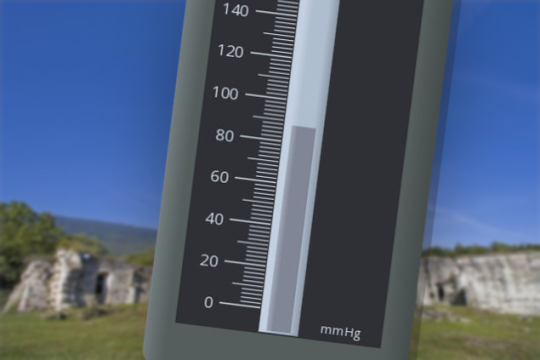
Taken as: 88,mmHg
